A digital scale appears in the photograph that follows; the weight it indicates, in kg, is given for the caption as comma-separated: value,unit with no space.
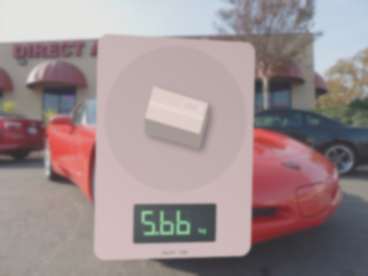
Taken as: 5.66,kg
